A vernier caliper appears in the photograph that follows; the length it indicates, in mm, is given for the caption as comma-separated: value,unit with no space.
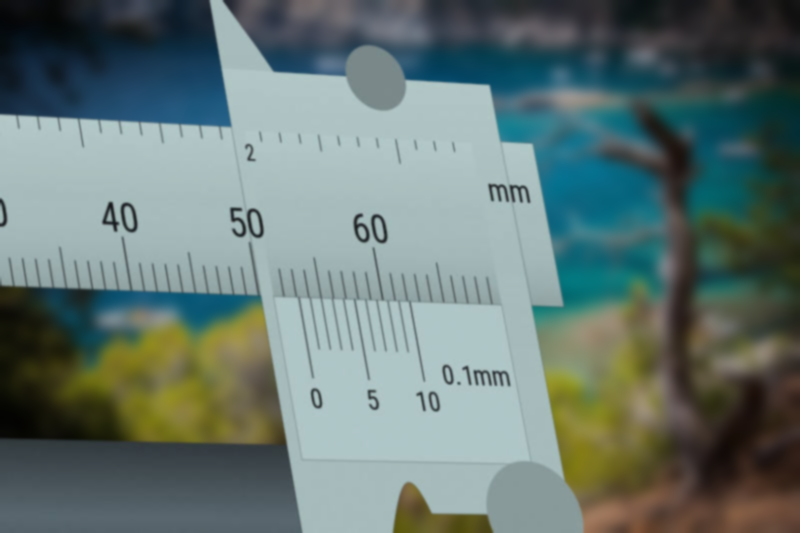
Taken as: 53.2,mm
